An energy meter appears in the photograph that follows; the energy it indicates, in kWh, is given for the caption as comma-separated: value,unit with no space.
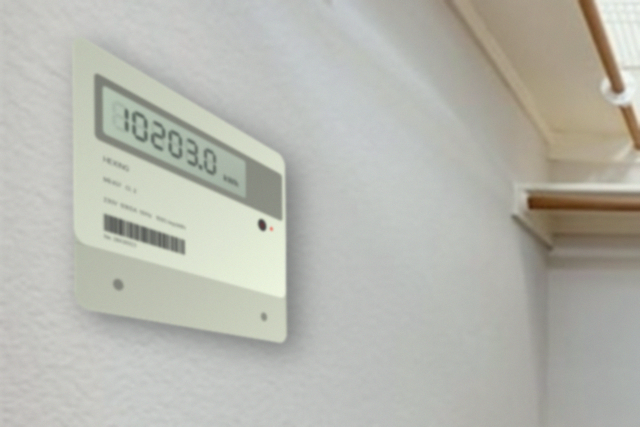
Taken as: 10203.0,kWh
